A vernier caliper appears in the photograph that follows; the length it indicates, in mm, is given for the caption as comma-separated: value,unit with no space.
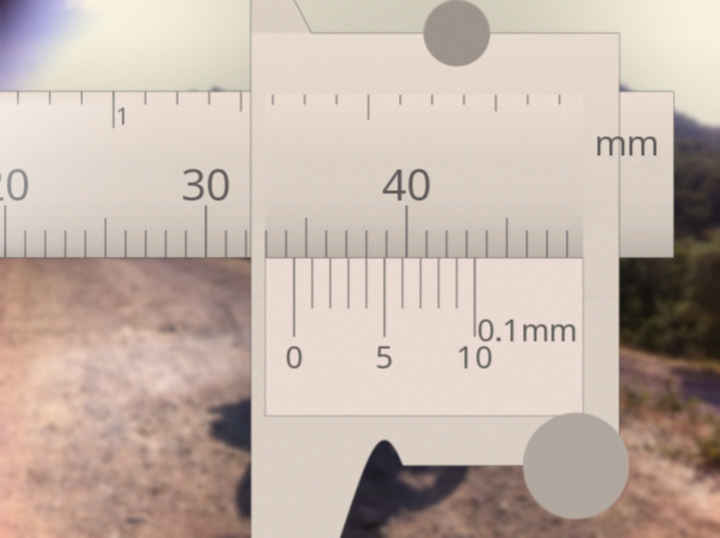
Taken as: 34.4,mm
